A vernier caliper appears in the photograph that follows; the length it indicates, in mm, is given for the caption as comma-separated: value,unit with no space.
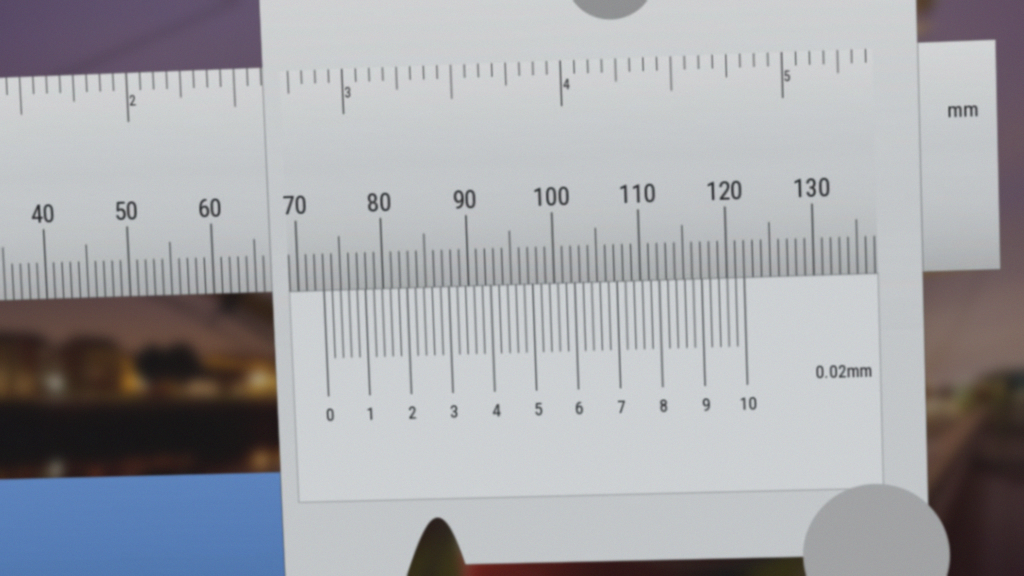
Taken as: 73.0,mm
